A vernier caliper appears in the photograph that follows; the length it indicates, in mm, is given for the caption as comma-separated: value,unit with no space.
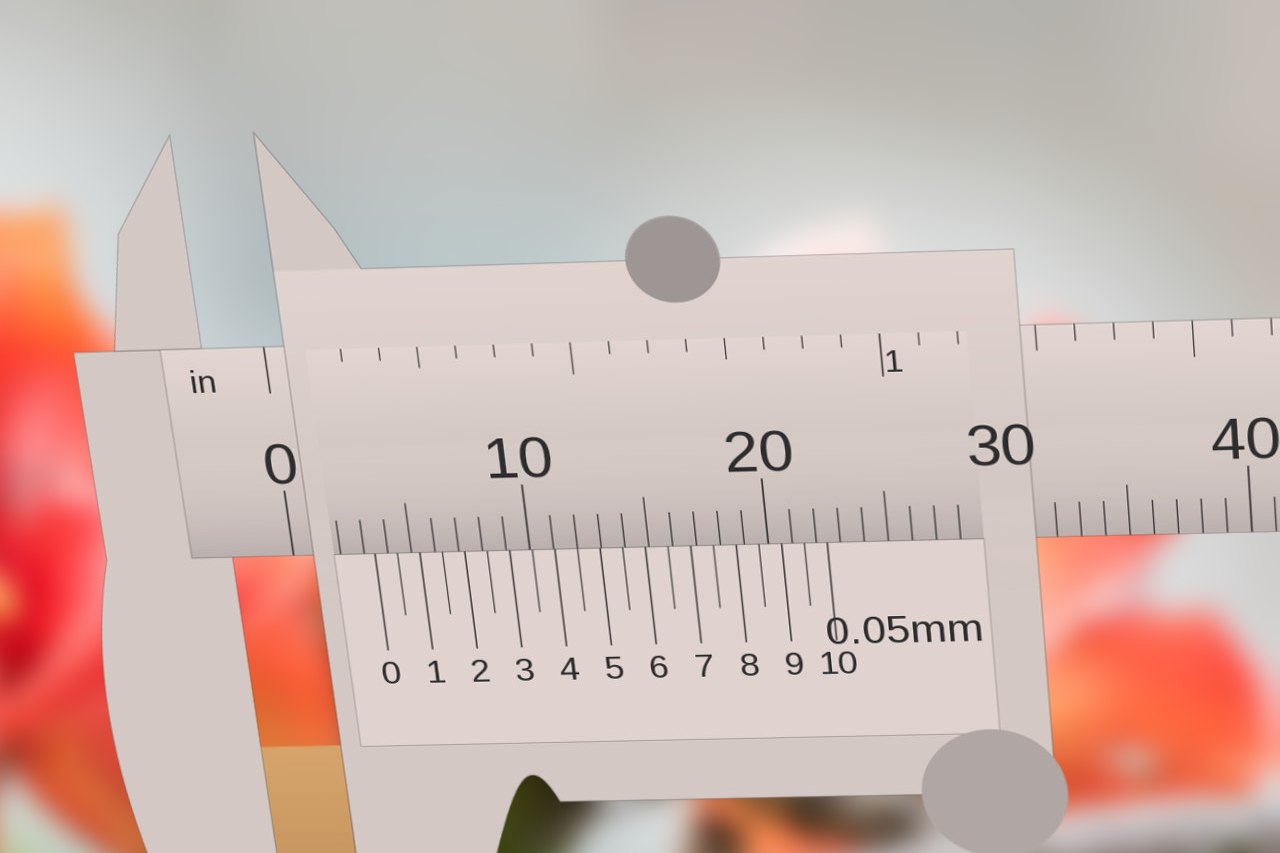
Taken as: 3.45,mm
